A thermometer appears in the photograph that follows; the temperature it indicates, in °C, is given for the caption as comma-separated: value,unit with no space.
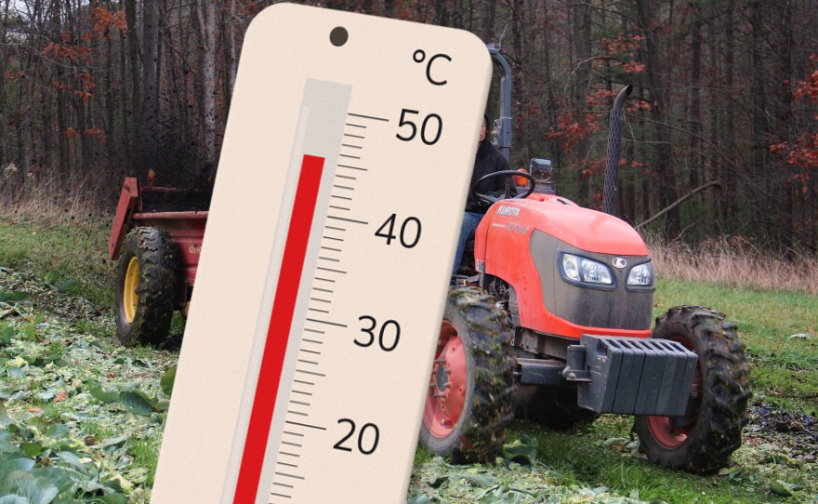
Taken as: 45.5,°C
